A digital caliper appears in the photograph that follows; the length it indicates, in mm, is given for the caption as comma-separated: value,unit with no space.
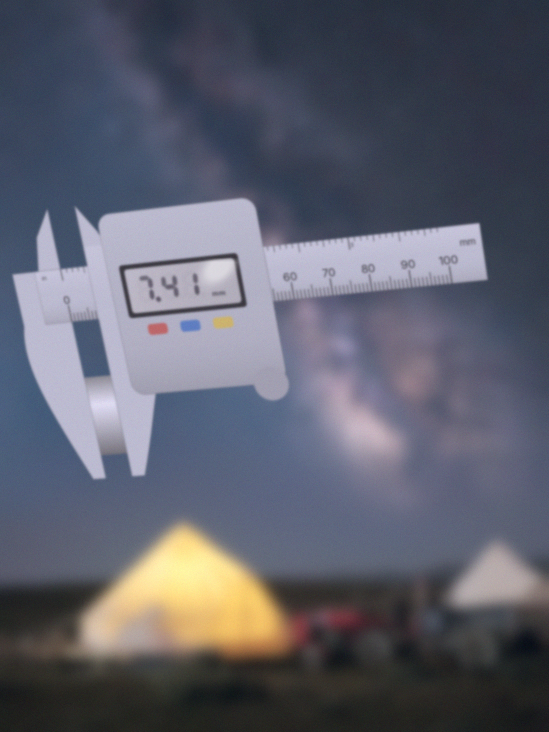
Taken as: 7.41,mm
